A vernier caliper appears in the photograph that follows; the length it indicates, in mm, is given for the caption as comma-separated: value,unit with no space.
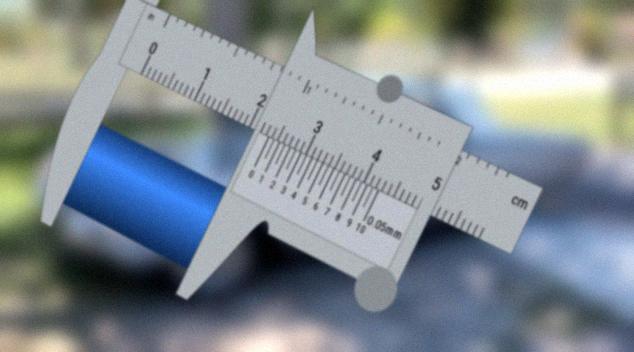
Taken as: 23.5,mm
